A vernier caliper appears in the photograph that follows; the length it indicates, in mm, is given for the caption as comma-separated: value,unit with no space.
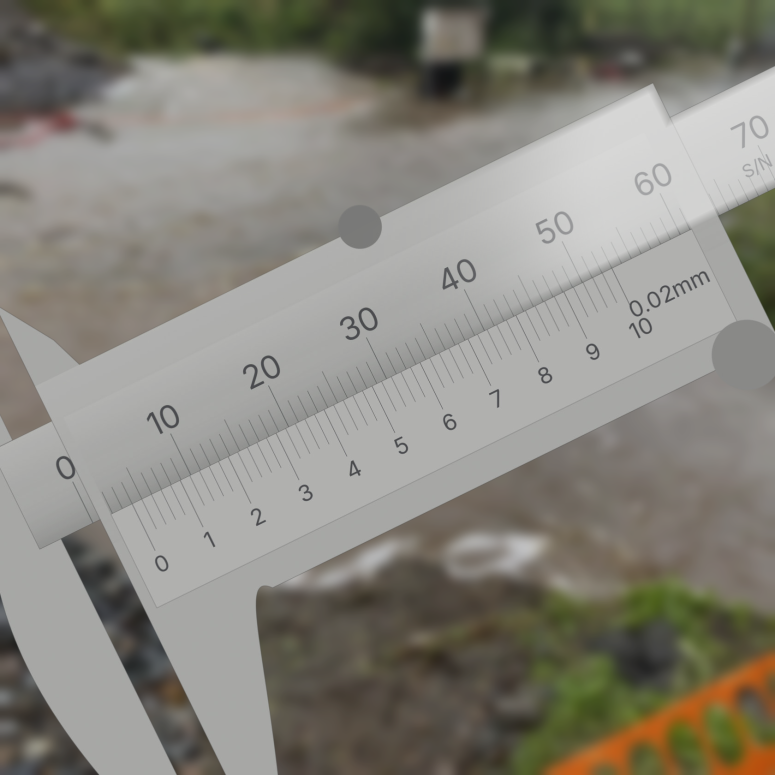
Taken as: 4.0,mm
